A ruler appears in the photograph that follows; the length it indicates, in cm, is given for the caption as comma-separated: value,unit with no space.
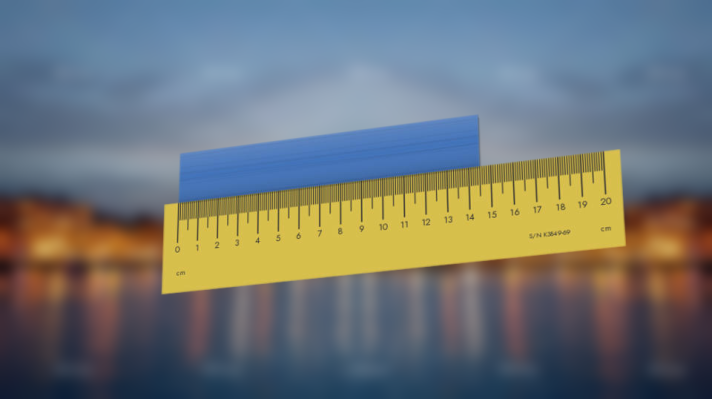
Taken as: 14.5,cm
